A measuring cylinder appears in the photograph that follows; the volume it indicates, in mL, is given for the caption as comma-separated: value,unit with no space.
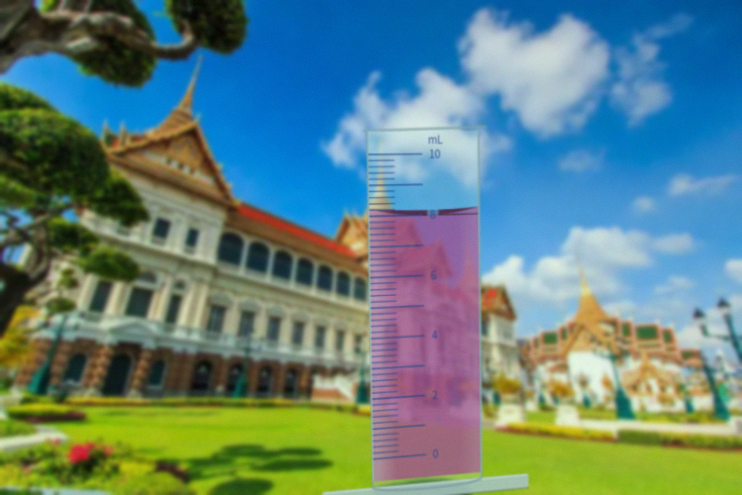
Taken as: 8,mL
